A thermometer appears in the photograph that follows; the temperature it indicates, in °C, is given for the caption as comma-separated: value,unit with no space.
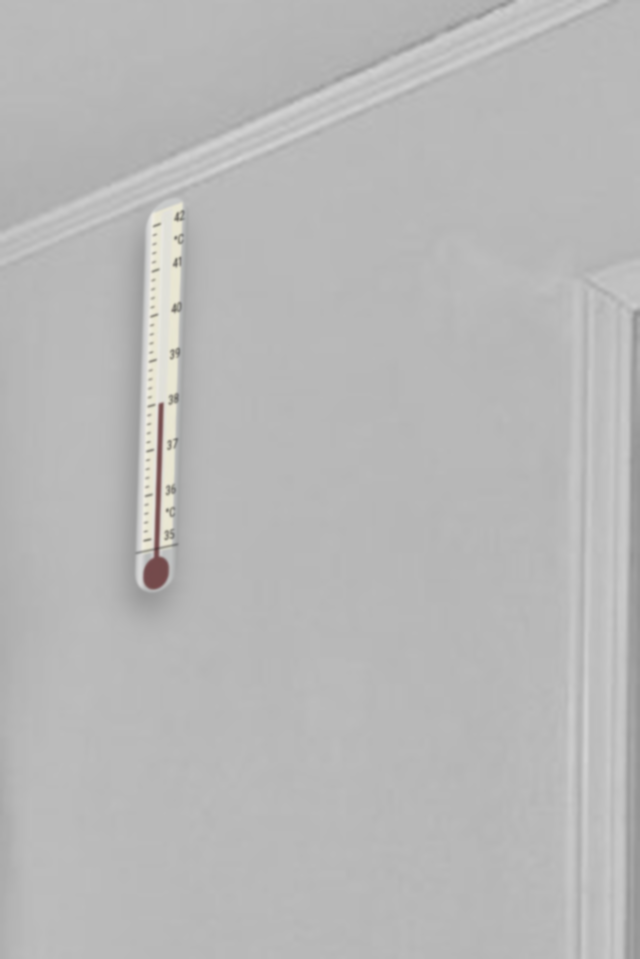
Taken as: 38,°C
